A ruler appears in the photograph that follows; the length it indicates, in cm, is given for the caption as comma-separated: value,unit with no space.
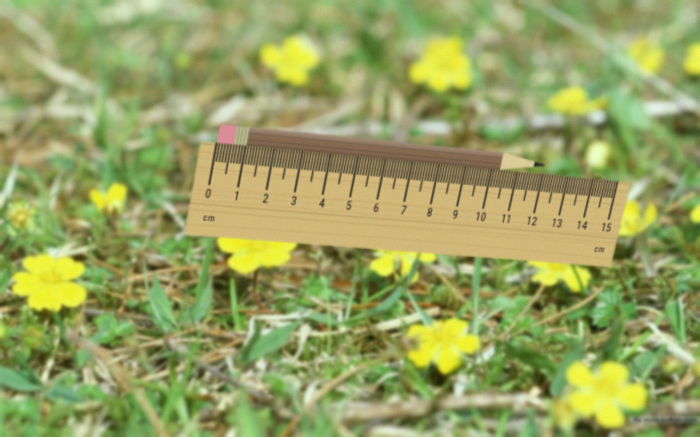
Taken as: 12,cm
